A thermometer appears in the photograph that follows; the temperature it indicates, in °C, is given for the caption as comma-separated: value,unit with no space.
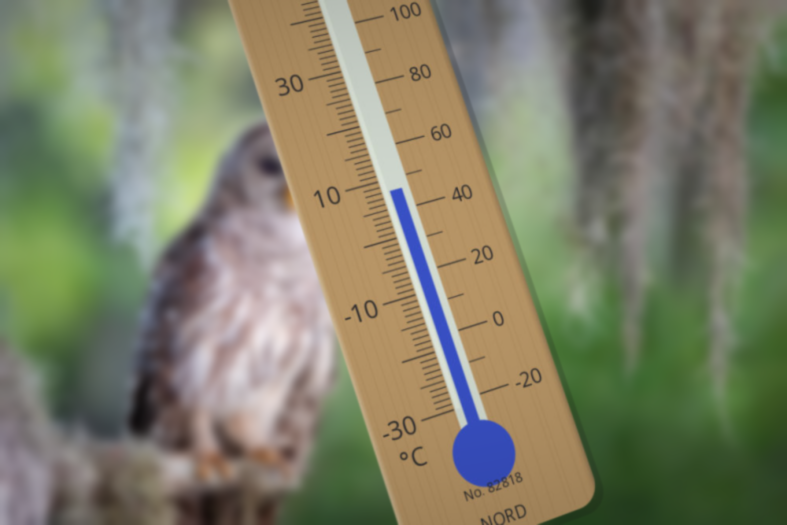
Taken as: 8,°C
